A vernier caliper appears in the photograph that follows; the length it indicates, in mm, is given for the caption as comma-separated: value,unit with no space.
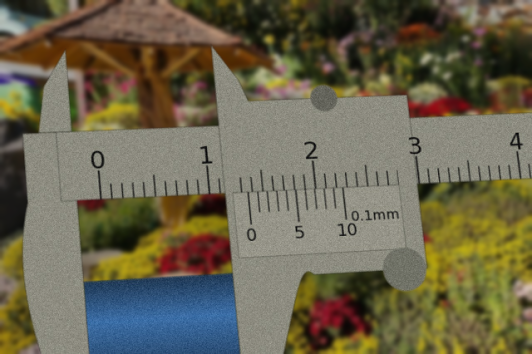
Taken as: 13.6,mm
